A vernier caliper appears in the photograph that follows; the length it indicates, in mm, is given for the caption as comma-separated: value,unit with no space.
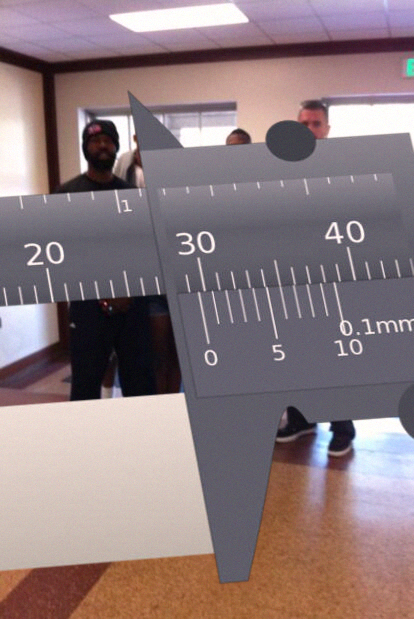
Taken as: 29.6,mm
